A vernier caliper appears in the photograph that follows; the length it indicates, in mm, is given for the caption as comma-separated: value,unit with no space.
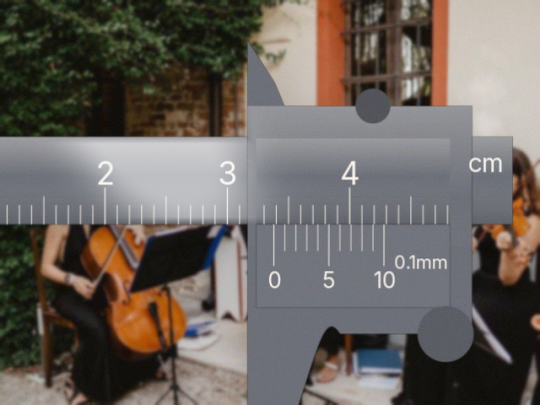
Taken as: 33.8,mm
